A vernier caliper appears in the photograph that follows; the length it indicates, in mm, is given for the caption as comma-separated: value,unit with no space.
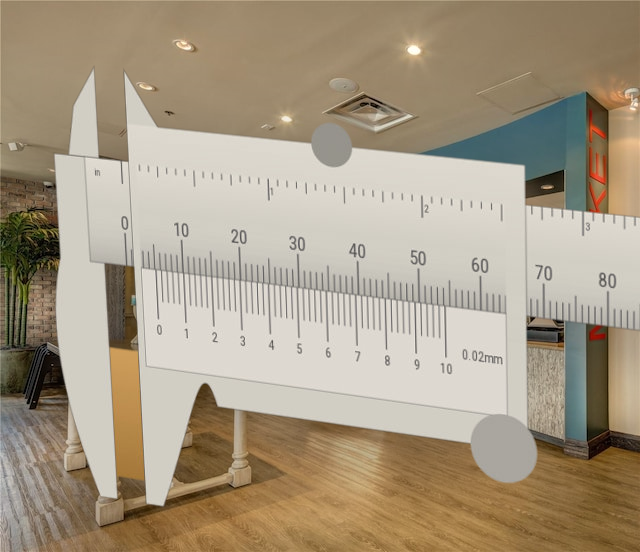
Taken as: 5.2,mm
